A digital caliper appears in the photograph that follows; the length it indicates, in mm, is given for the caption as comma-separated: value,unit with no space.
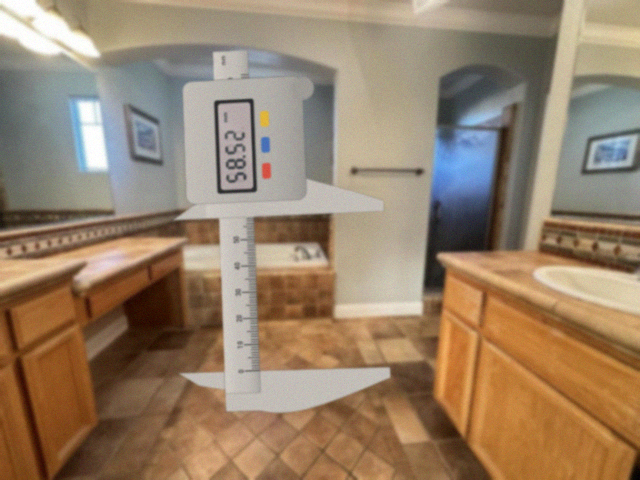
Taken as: 58.52,mm
